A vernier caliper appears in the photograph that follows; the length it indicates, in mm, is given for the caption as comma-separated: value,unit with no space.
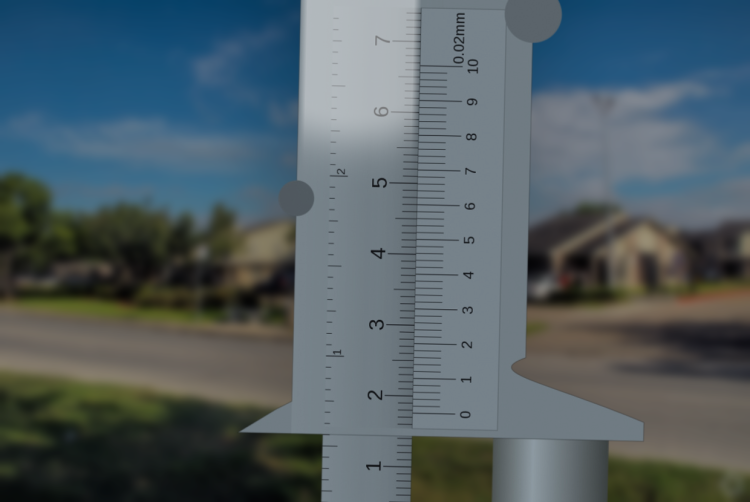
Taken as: 17.6,mm
